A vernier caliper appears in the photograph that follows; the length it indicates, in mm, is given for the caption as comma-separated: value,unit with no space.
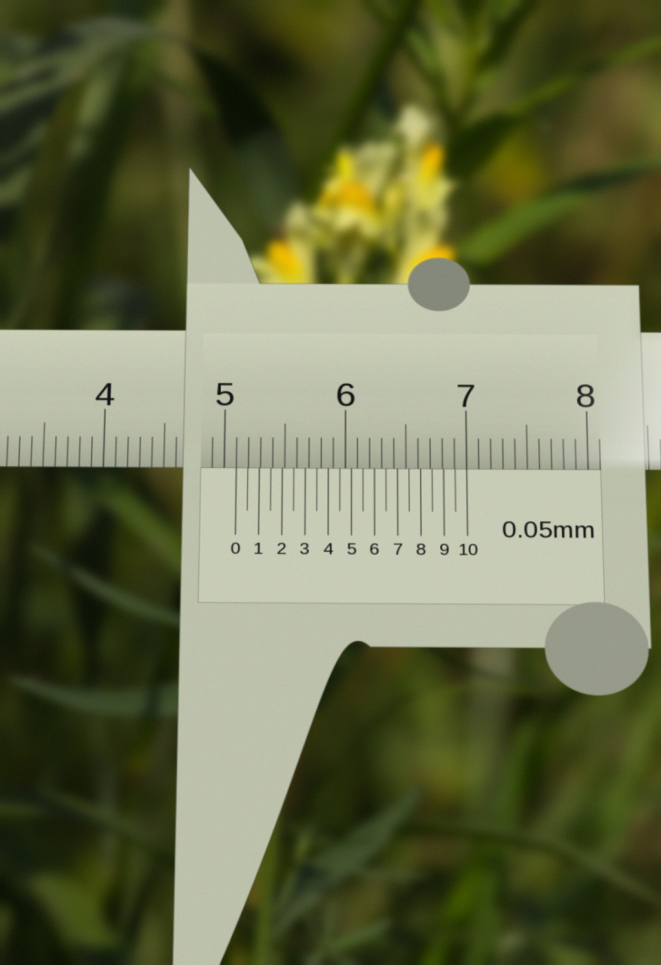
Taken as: 51.0,mm
